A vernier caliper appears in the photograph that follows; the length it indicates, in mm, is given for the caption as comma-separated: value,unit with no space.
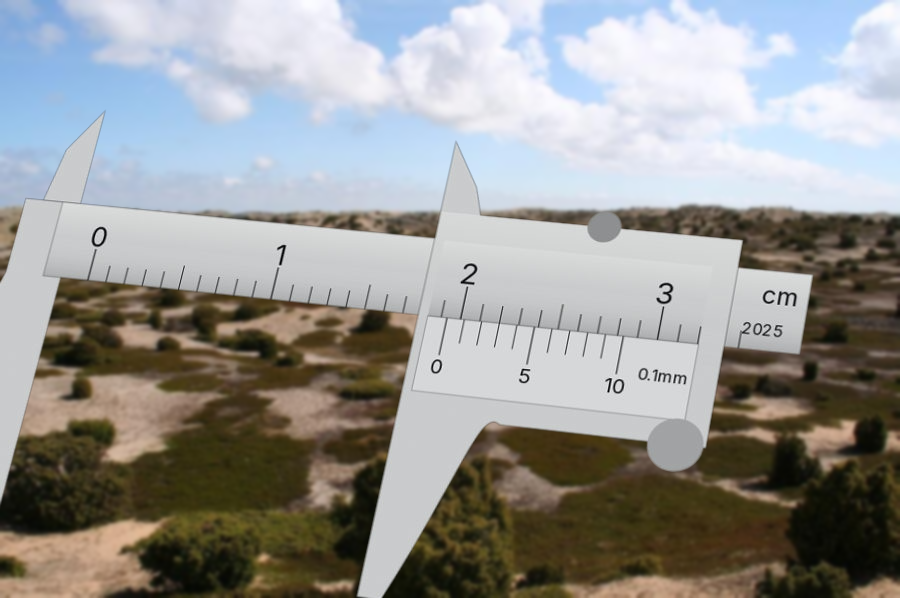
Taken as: 19.3,mm
